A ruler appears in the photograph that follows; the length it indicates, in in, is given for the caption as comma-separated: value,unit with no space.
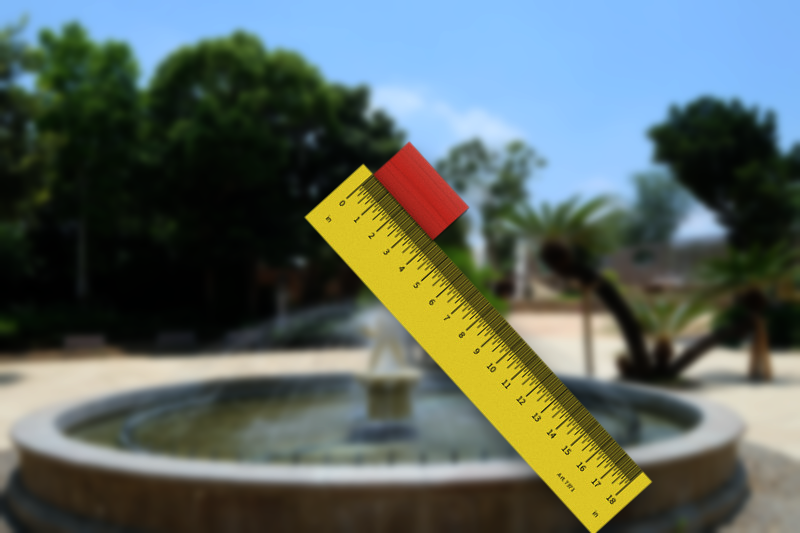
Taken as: 4,in
